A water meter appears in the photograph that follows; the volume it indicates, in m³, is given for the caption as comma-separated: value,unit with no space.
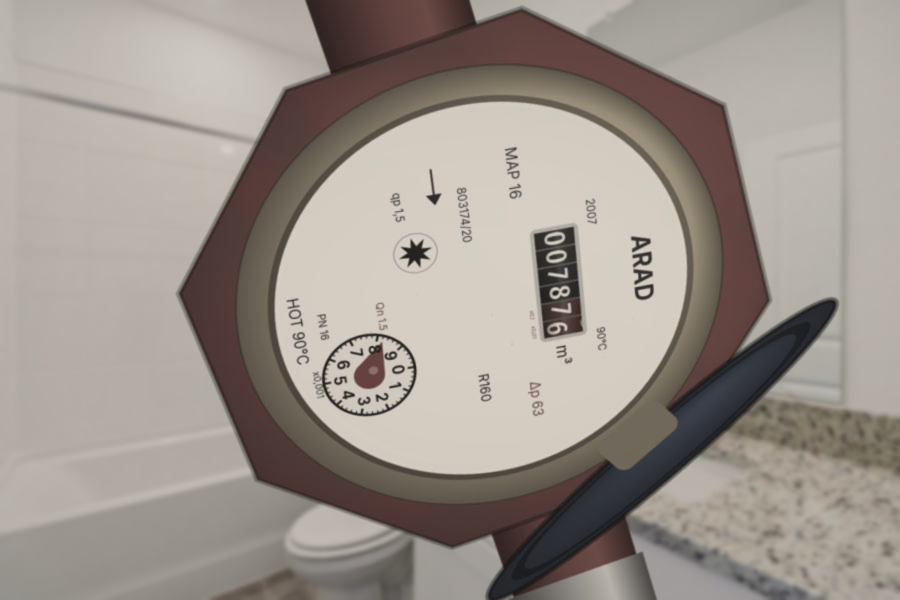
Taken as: 78.758,m³
